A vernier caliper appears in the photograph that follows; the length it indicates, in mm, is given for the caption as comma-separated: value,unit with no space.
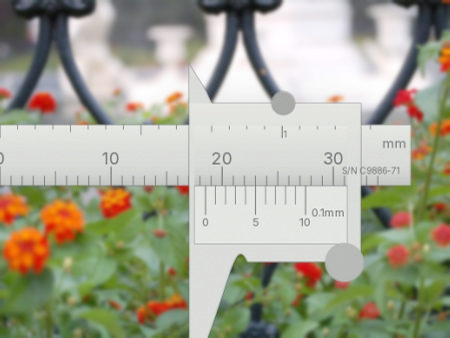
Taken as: 18.5,mm
